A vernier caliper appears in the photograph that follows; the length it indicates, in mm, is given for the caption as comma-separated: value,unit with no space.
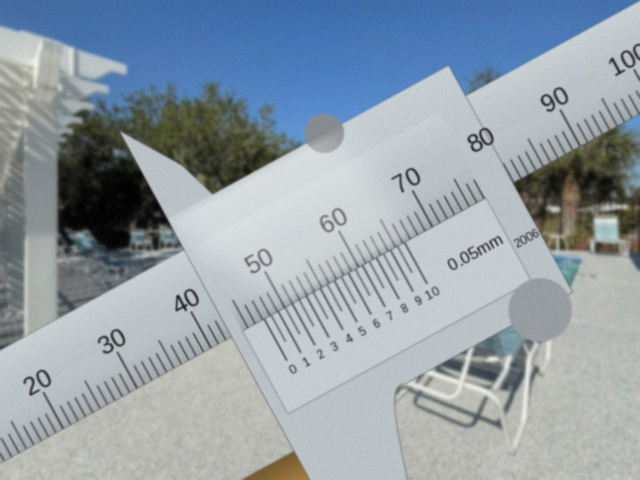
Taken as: 47.2,mm
